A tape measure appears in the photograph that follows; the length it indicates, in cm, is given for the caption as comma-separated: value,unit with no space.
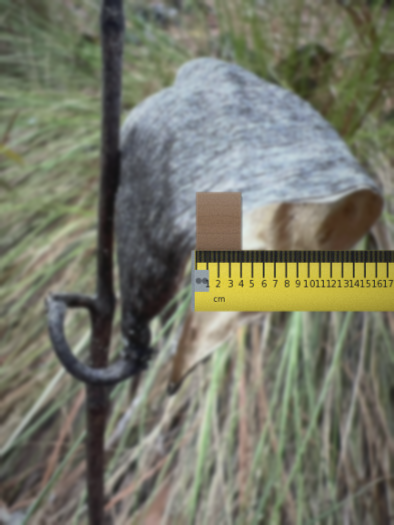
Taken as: 4,cm
